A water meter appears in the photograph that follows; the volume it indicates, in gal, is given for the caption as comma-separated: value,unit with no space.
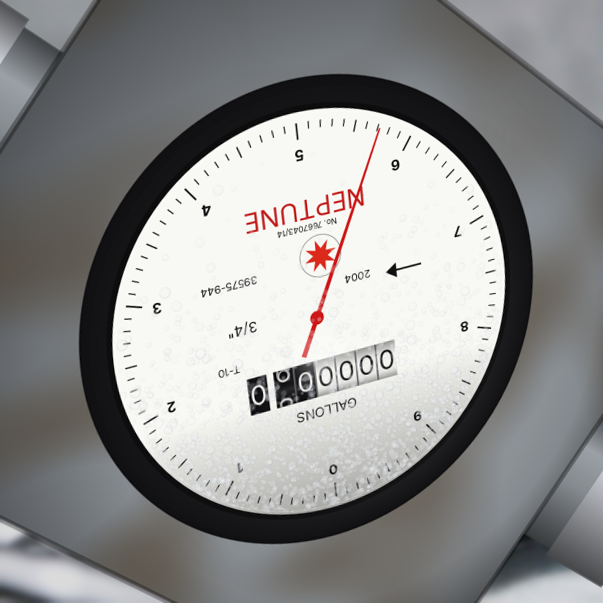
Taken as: 85.7,gal
